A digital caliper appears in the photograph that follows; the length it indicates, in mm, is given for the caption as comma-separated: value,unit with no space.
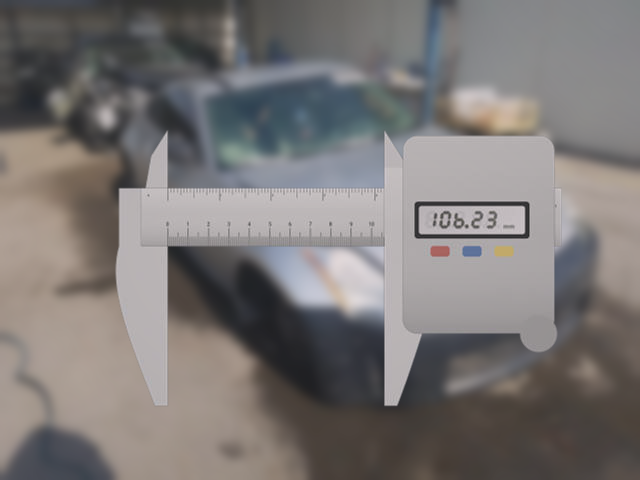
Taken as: 106.23,mm
